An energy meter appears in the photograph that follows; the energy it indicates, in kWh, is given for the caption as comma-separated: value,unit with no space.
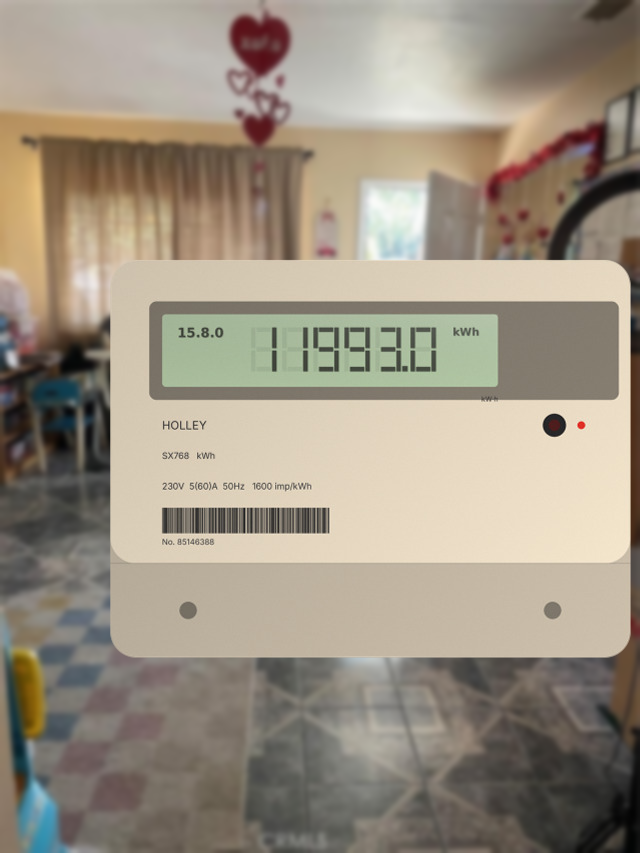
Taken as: 11993.0,kWh
